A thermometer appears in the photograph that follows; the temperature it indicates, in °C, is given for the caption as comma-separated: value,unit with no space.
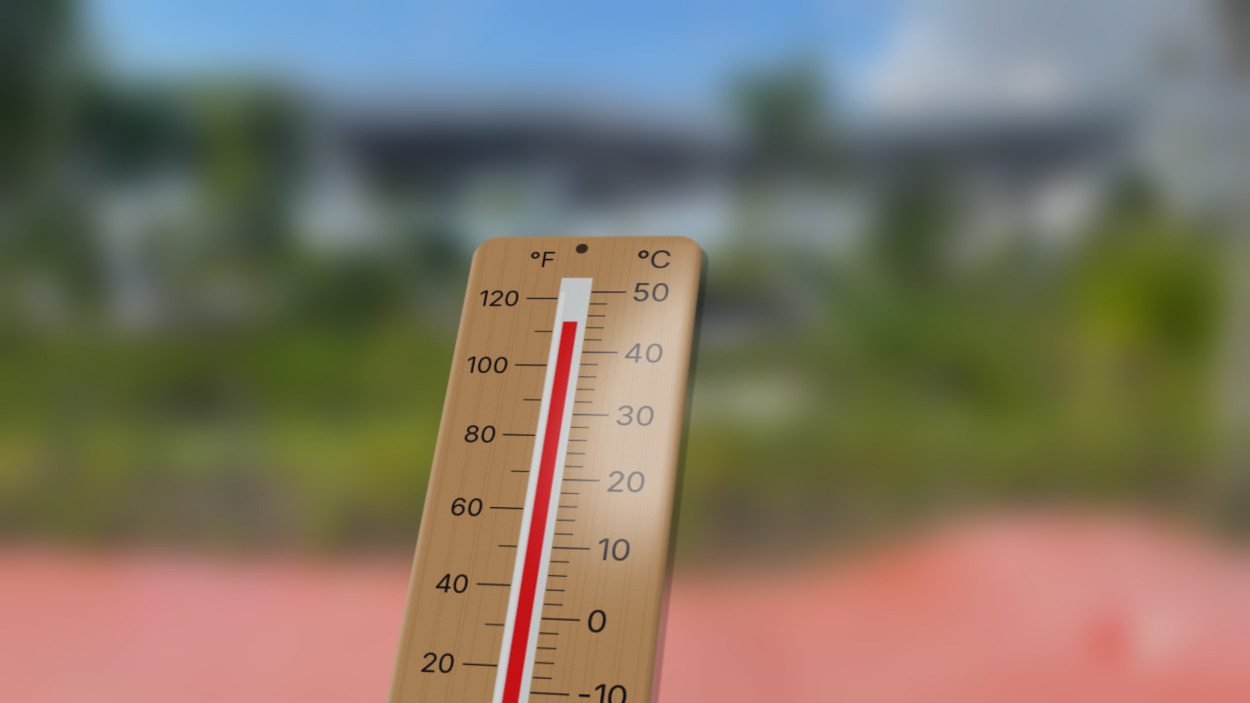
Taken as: 45,°C
